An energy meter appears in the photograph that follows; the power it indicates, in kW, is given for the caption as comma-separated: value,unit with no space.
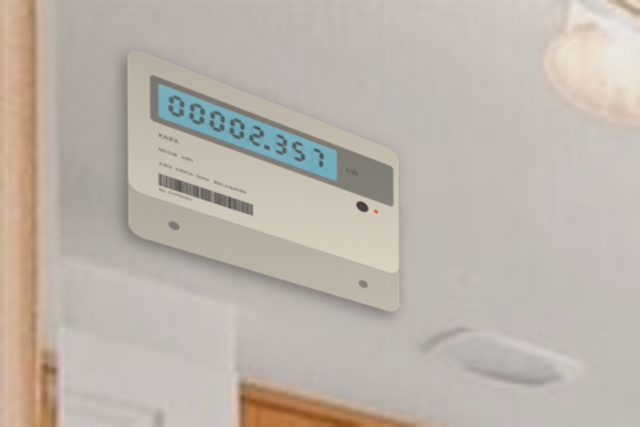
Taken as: 2.357,kW
